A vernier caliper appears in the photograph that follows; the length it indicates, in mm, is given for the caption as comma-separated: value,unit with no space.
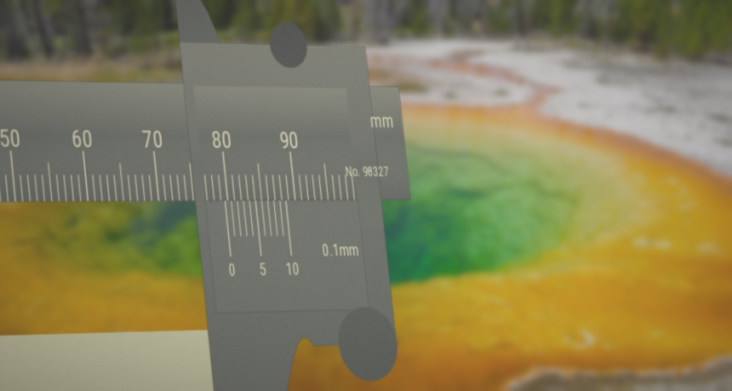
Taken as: 79.6,mm
